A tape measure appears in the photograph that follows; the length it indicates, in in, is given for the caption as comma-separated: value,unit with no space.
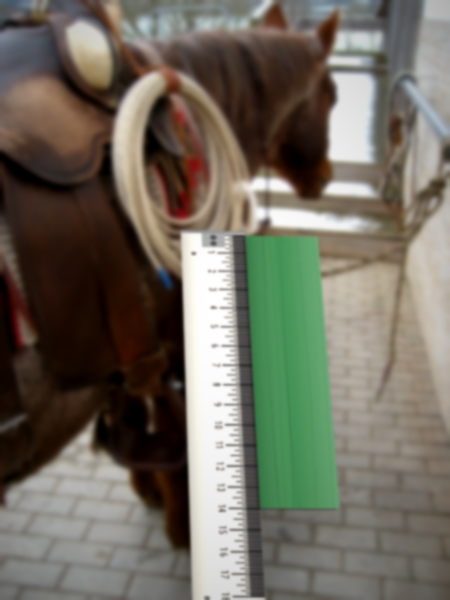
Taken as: 14,in
